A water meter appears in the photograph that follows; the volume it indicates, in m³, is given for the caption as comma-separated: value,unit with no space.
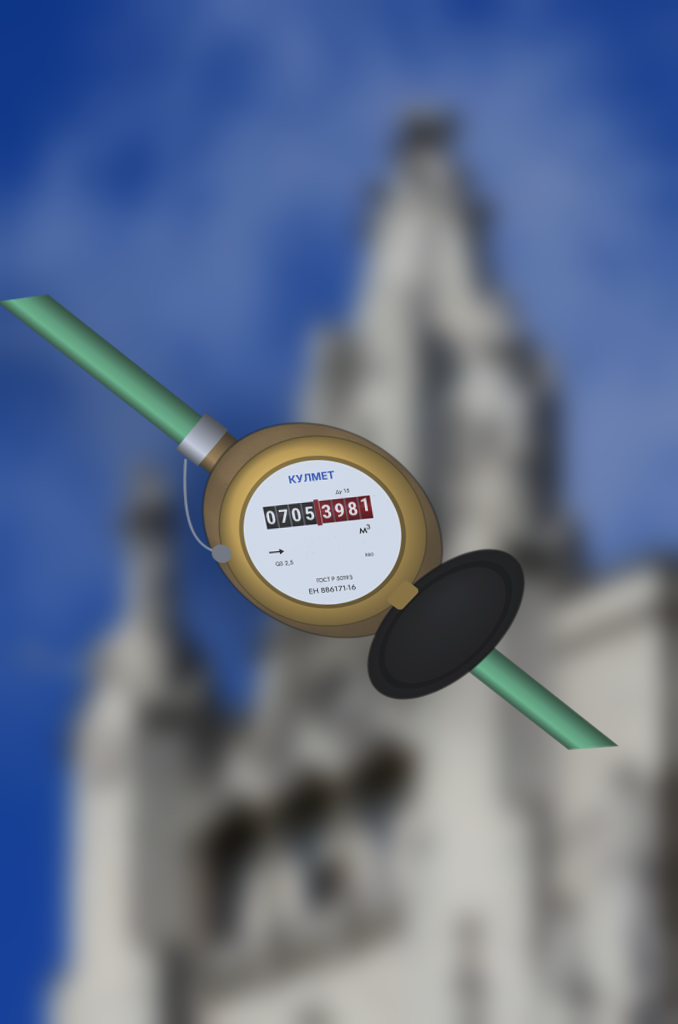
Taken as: 705.3981,m³
